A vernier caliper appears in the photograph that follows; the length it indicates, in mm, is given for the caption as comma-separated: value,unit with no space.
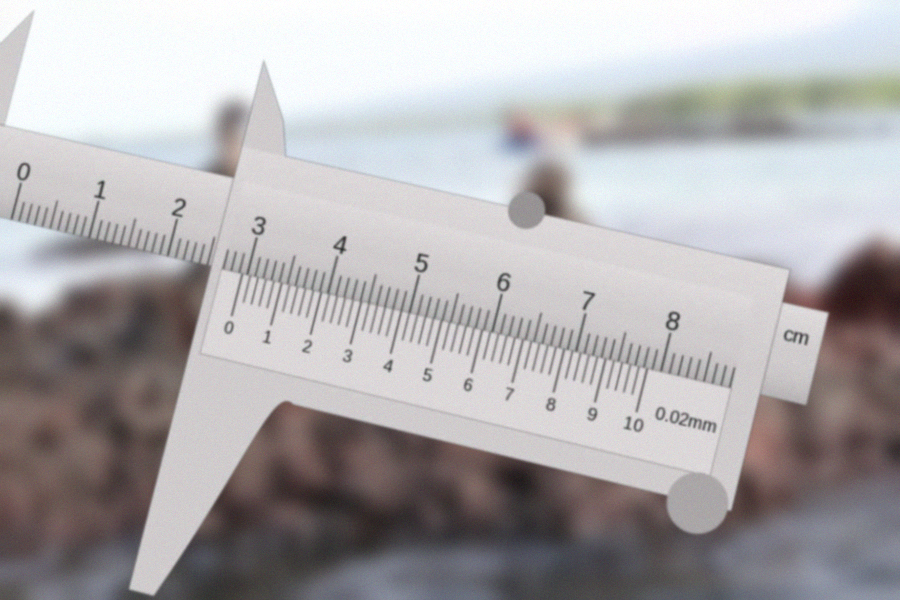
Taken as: 29.4,mm
